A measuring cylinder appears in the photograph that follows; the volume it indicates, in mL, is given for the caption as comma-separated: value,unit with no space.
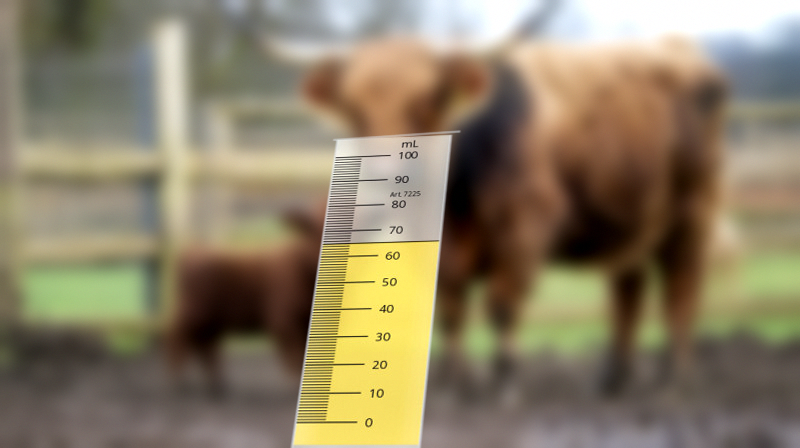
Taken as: 65,mL
